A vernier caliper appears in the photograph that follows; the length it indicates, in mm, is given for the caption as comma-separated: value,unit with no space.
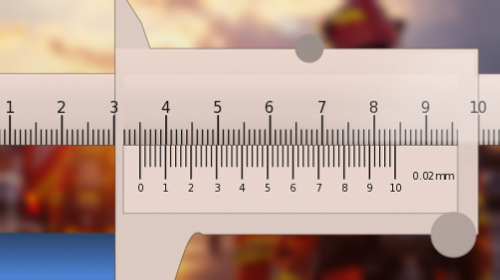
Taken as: 35.0,mm
